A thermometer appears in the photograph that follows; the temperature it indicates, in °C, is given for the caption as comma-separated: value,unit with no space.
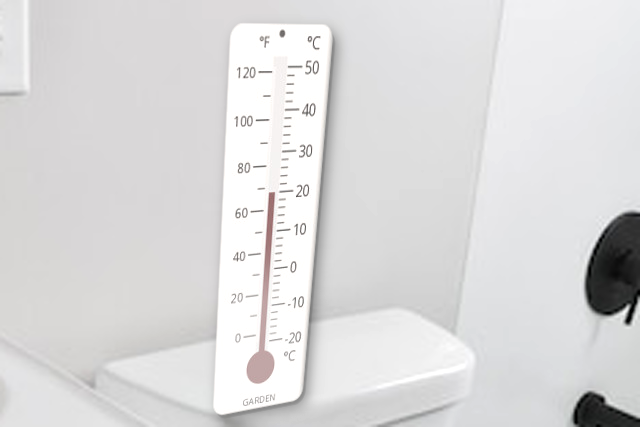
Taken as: 20,°C
